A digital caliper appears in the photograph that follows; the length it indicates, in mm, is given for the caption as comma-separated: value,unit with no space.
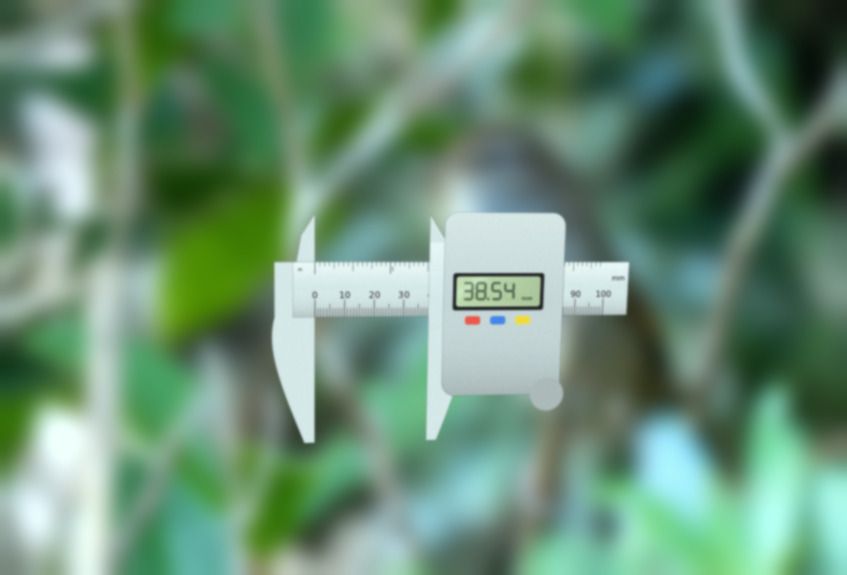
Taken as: 38.54,mm
